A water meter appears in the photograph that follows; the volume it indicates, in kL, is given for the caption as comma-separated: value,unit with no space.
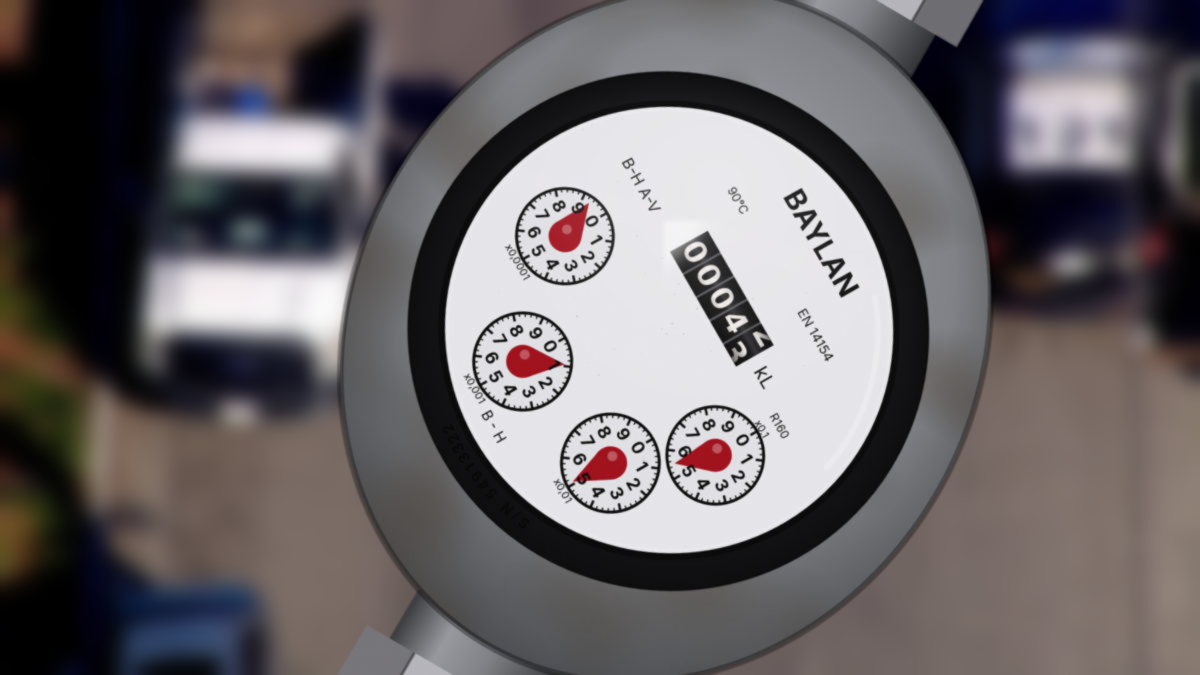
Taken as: 42.5509,kL
